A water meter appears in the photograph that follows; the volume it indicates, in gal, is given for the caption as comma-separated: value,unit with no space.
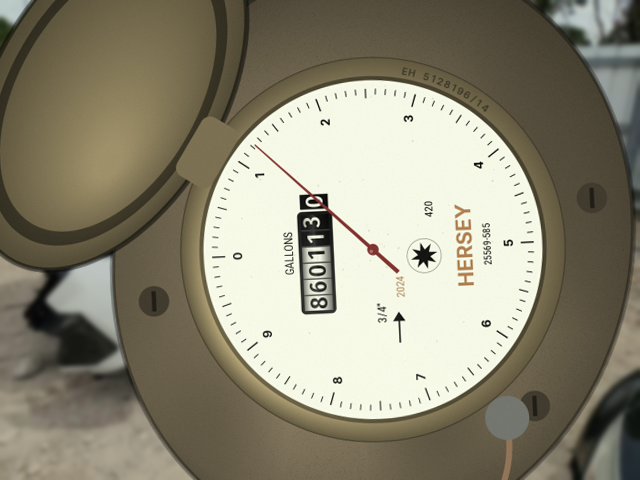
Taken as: 8601131.2,gal
